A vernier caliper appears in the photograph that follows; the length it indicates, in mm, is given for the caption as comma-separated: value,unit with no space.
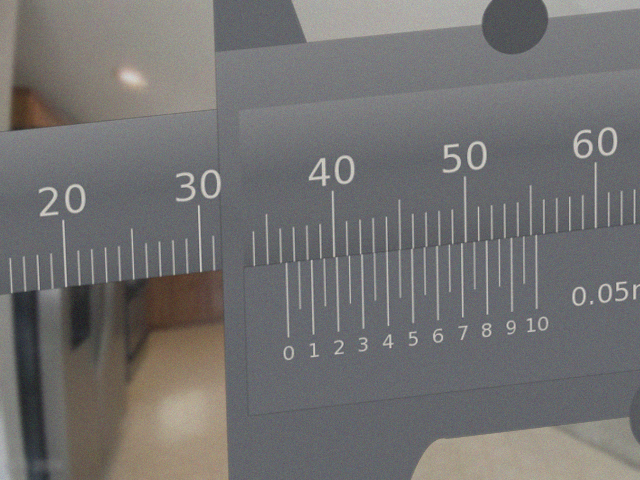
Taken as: 36.4,mm
